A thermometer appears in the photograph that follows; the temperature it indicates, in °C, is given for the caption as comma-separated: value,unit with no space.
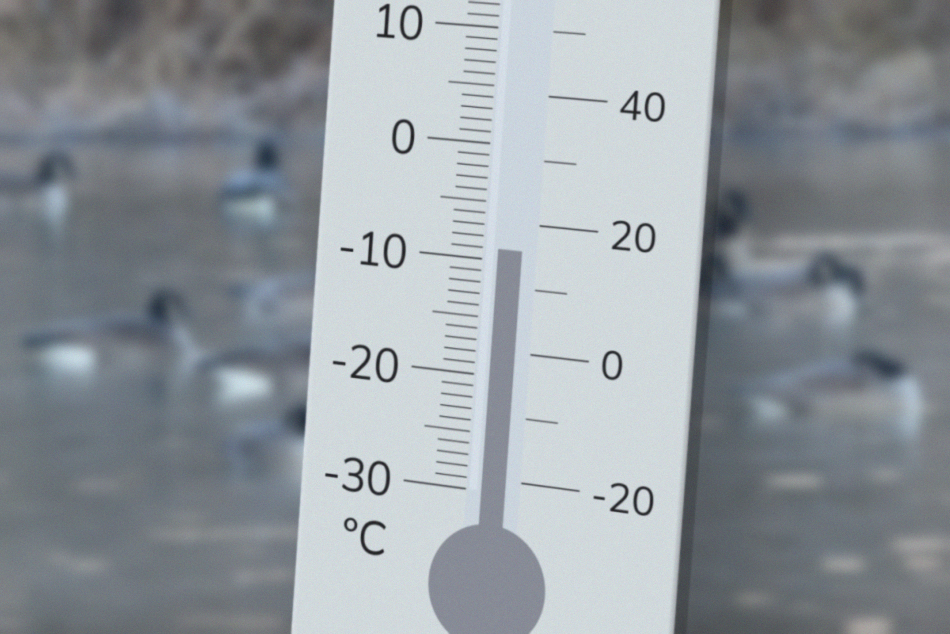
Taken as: -9,°C
